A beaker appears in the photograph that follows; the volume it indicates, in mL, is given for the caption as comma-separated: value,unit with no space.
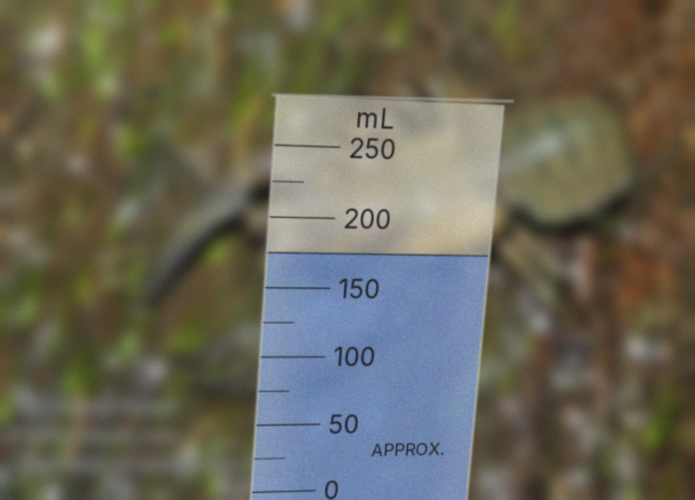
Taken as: 175,mL
